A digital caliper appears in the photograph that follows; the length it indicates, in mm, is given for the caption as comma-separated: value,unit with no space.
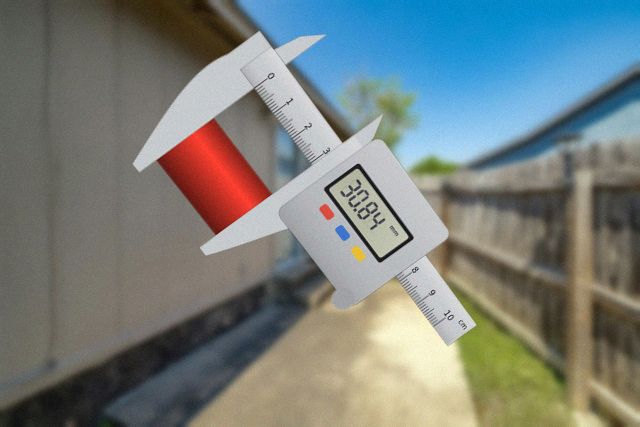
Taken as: 30.84,mm
